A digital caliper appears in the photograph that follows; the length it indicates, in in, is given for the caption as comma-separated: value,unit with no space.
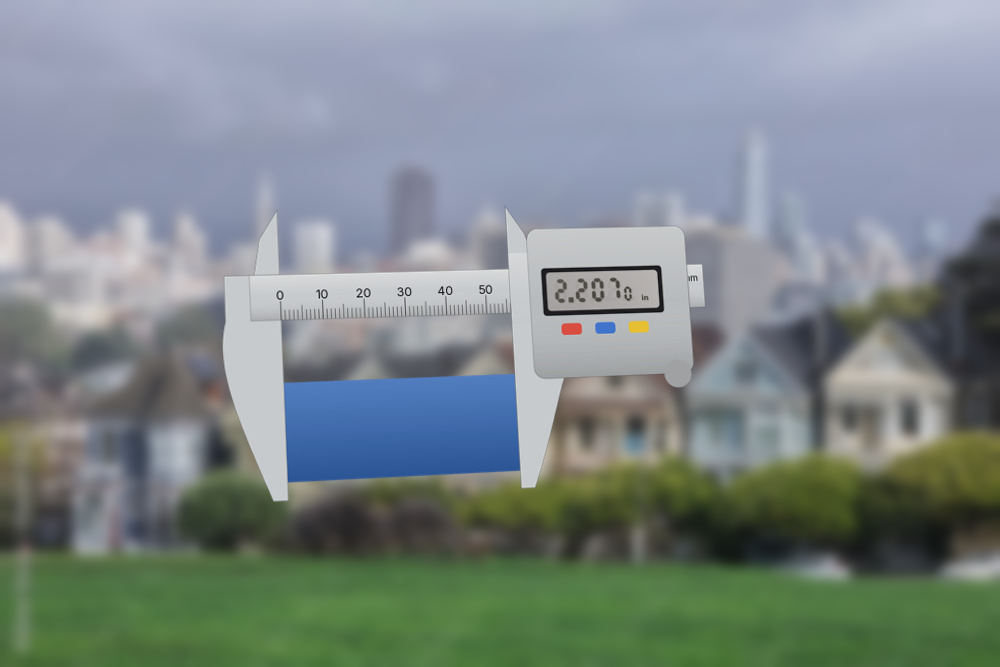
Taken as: 2.2070,in
